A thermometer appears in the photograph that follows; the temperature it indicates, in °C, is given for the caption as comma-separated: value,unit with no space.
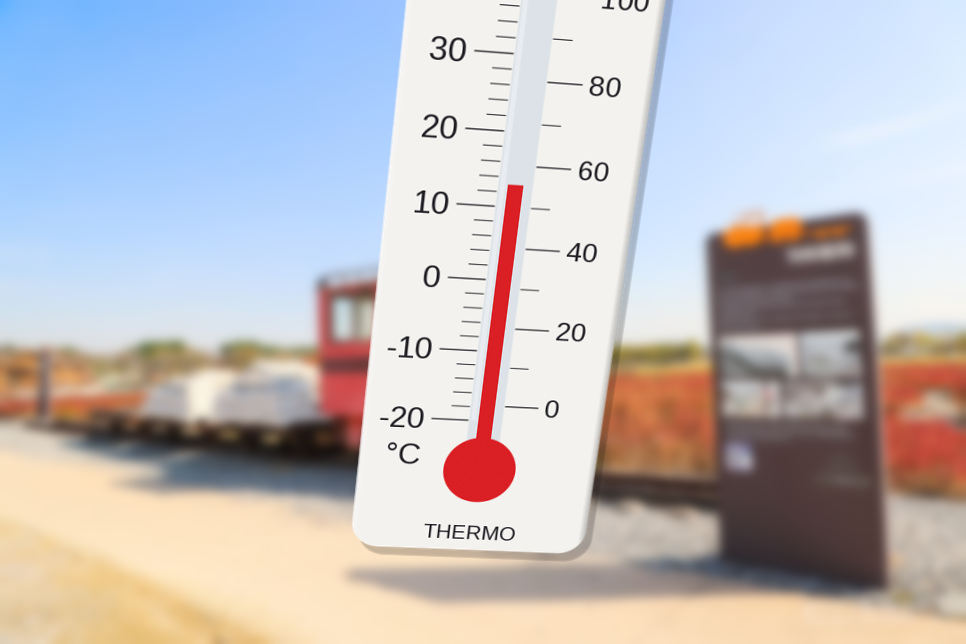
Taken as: 13,°C
